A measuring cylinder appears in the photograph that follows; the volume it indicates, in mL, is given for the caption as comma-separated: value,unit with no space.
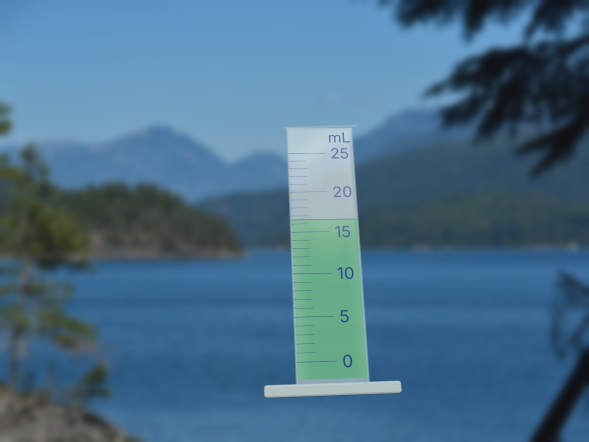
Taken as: 16.5,mL
